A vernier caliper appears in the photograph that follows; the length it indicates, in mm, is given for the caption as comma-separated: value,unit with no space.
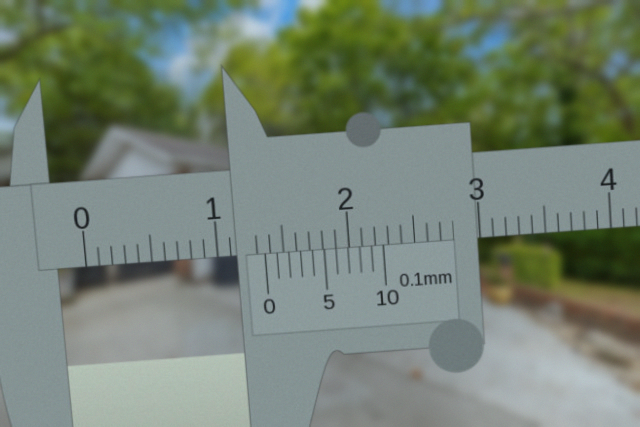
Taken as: 13.6,mm
